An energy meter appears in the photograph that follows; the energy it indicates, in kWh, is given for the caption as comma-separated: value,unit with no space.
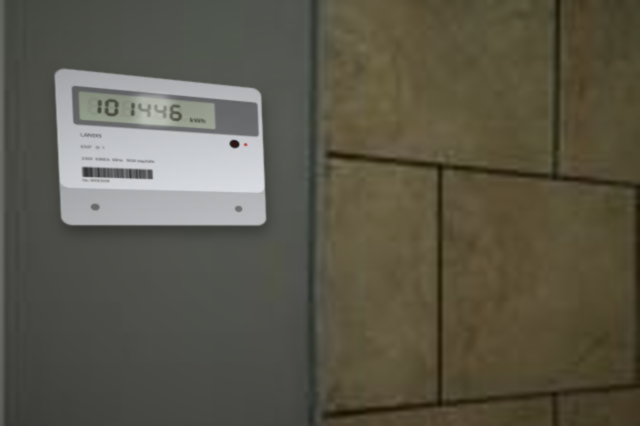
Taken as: 101446,kWh
